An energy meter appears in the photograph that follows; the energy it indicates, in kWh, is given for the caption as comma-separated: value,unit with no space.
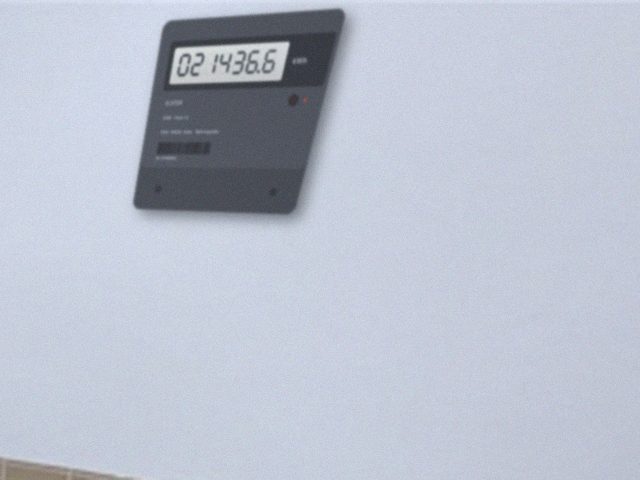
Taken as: 21436.6,kWh
